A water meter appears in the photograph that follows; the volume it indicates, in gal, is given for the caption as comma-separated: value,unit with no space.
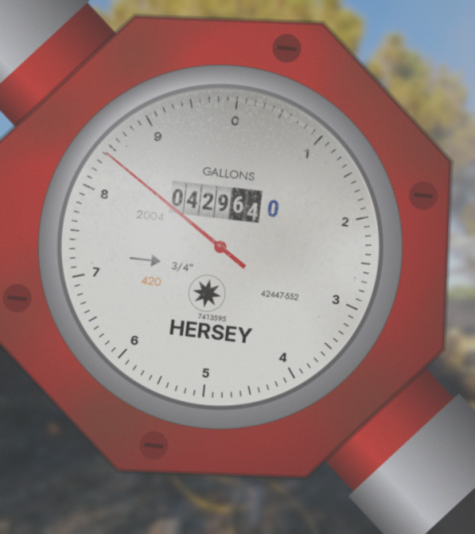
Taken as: 429638.4,gal
